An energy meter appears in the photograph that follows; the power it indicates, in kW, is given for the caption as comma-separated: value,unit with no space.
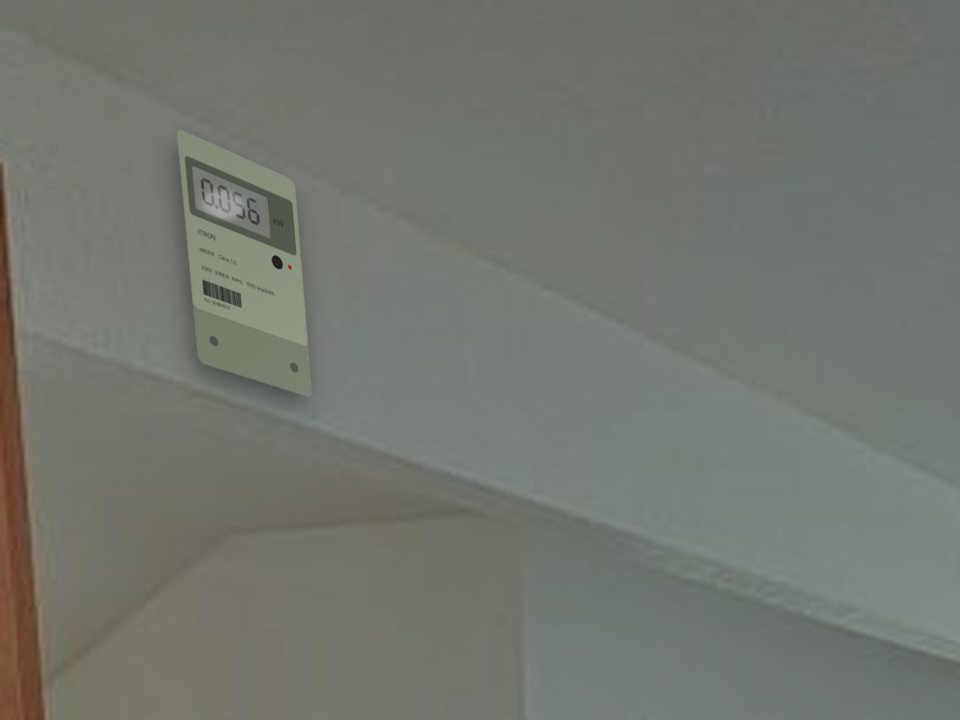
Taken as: 0.056,kW
